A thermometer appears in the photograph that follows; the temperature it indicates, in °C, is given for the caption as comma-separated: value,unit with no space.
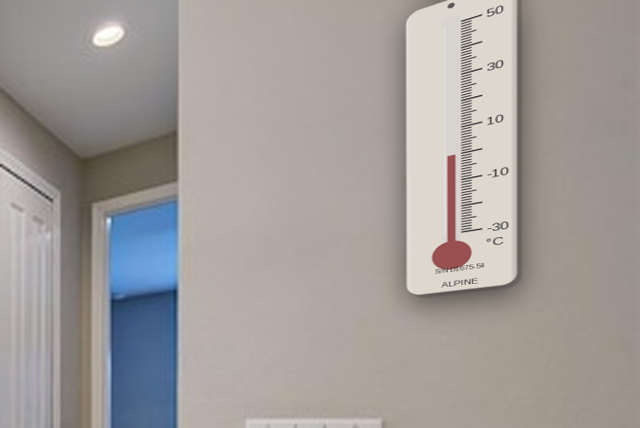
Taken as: 0,°C
